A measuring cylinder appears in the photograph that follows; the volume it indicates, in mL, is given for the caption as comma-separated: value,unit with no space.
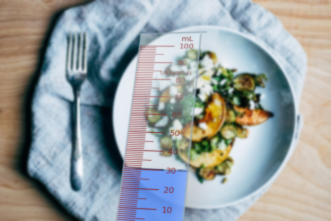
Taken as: 30,mL
